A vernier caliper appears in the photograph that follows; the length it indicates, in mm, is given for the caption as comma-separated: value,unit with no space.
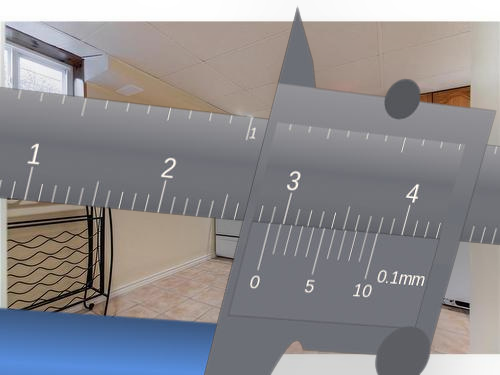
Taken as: 28.9,mm
